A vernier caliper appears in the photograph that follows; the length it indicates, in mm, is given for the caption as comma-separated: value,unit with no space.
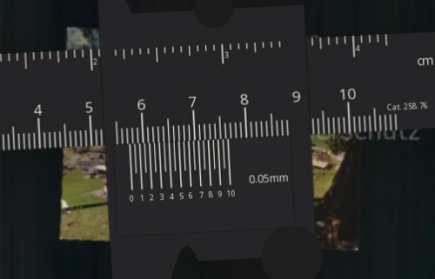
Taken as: 57.4,mm
